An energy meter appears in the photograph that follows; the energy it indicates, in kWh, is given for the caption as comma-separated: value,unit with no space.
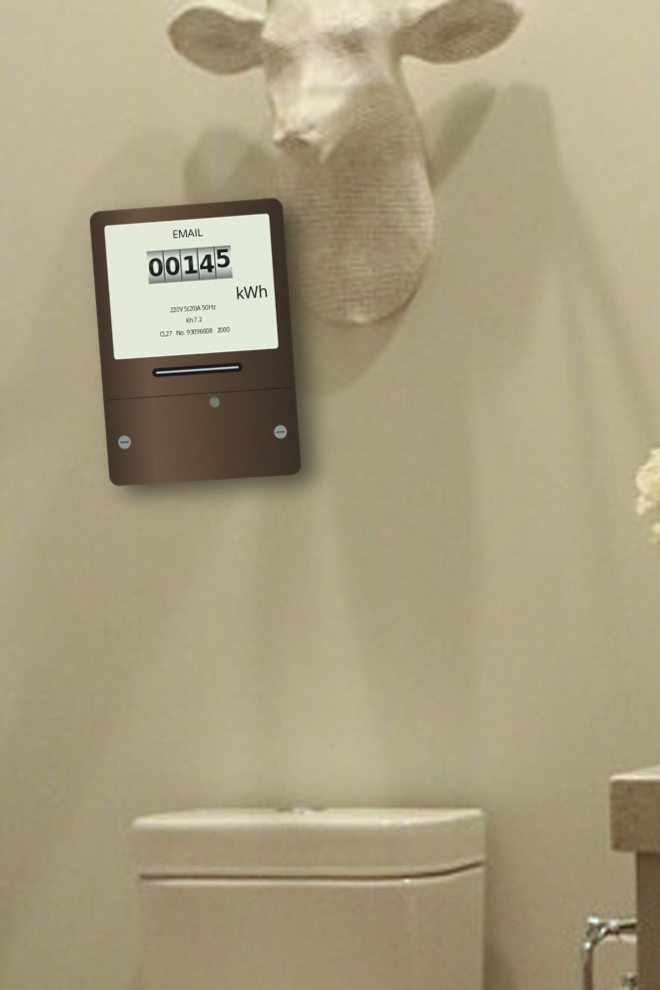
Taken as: 145,kWh
